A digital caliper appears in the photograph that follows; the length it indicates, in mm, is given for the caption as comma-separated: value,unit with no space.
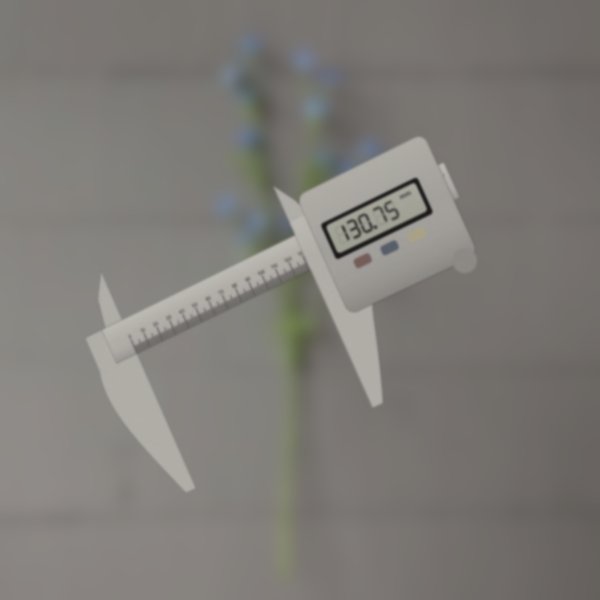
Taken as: 130.75,mm
